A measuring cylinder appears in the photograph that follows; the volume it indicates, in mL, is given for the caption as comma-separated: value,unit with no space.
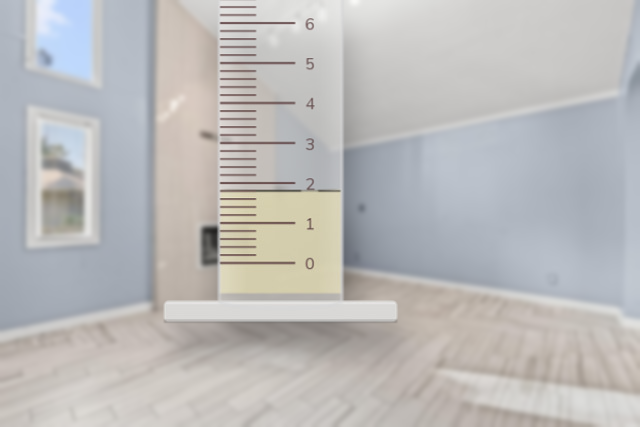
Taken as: 1.8,mL
